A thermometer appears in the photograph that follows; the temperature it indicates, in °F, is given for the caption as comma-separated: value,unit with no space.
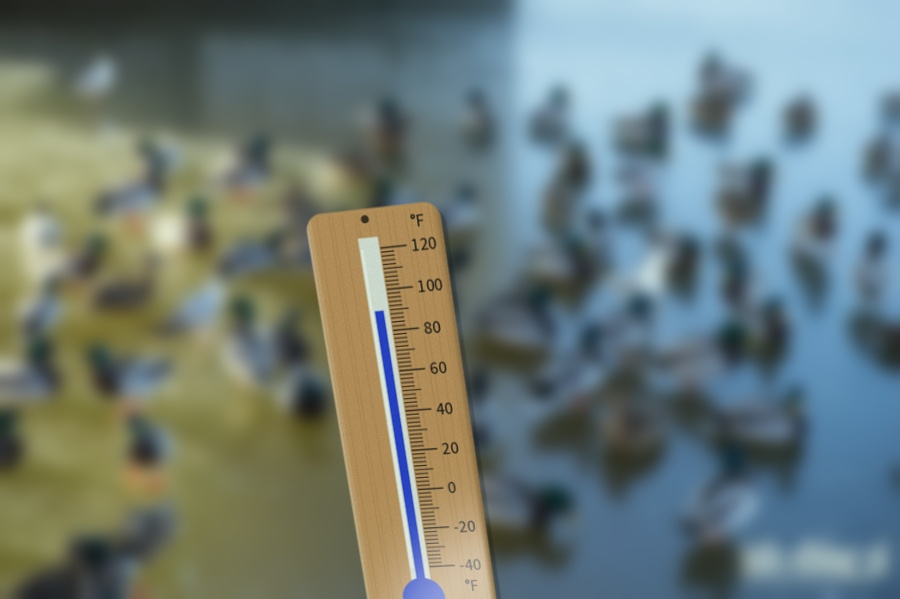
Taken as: 90,°F
